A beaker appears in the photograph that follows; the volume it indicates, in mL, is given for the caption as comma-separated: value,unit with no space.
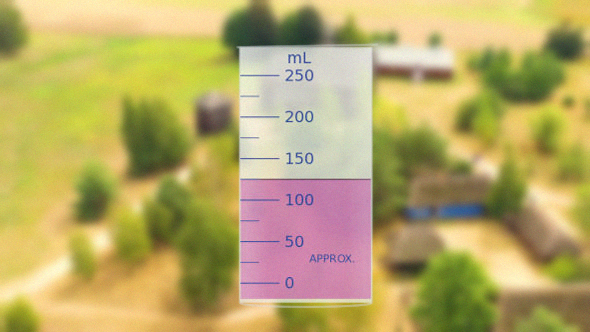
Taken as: 125,mL
